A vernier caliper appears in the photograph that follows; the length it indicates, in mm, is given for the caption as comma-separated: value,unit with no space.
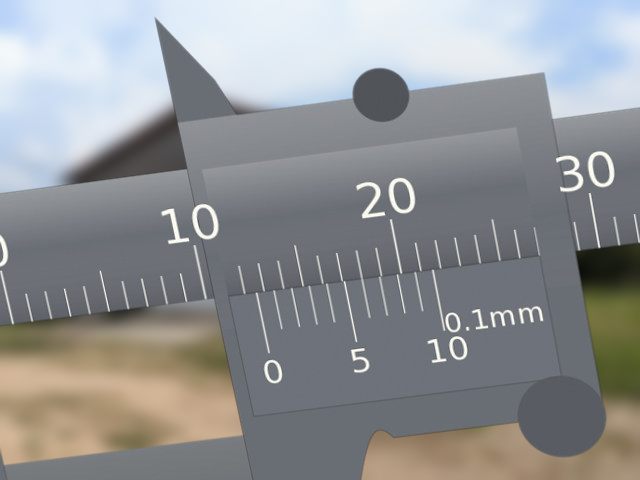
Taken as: 12.6,mm
